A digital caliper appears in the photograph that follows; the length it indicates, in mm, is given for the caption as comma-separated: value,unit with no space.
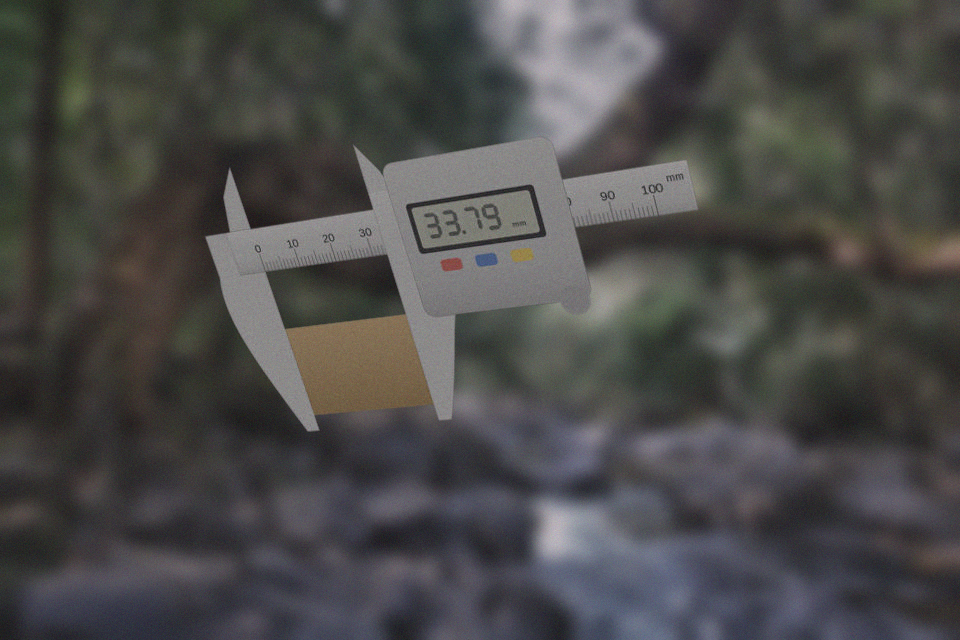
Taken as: 33.79,mm
